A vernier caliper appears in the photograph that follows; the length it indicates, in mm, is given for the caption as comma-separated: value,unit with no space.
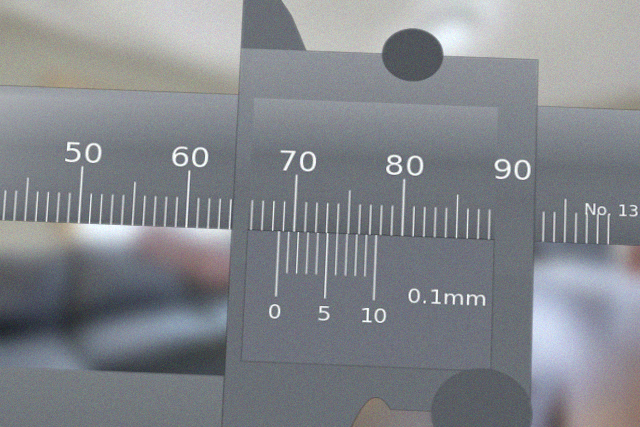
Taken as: 68.6,mm
